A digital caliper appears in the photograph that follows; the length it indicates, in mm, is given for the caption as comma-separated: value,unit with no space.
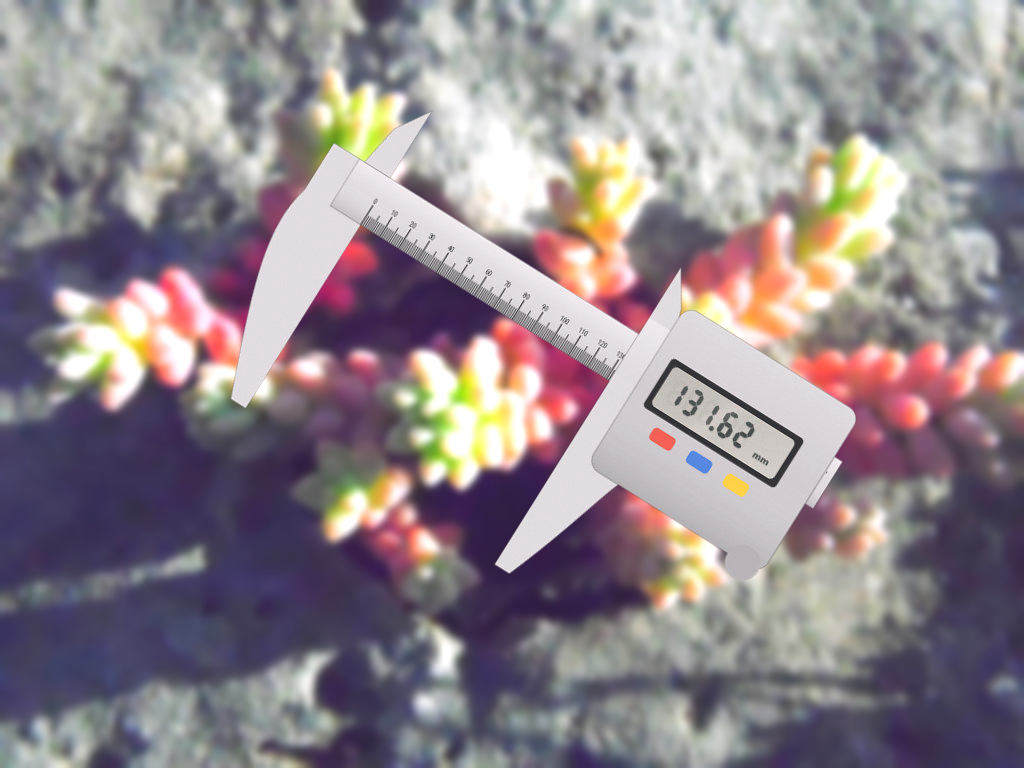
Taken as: 131.62,mm
